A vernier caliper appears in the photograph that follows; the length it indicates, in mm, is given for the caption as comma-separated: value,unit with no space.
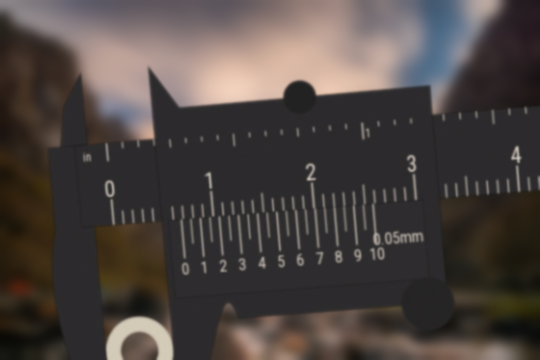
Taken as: 6.8,mm
